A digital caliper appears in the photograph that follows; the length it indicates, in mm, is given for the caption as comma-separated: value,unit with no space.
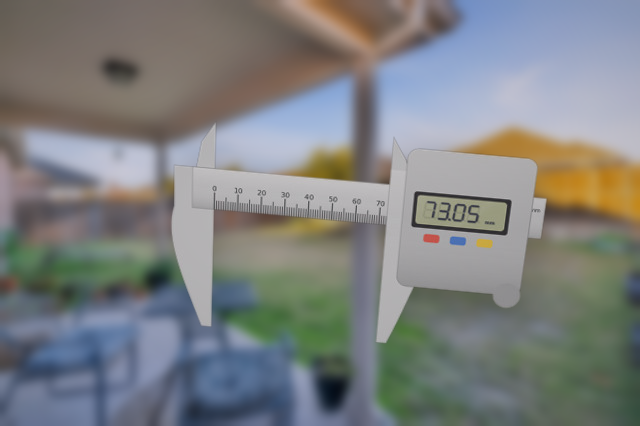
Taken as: 73.05,mm
